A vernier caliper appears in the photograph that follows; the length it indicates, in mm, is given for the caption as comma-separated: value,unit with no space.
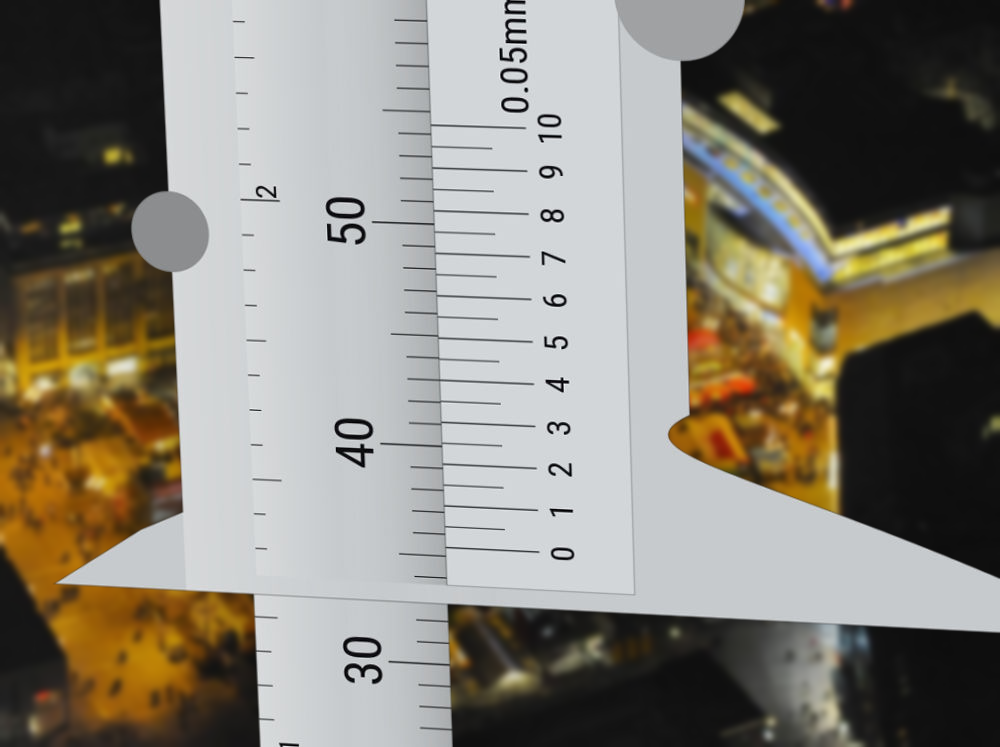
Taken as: 35.4,mm
